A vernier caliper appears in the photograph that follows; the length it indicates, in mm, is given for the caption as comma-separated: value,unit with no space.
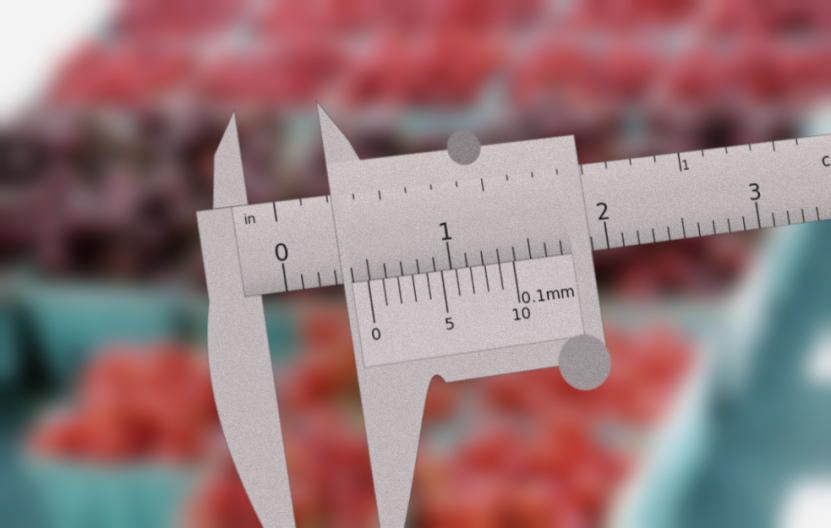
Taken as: 4.9,mm
